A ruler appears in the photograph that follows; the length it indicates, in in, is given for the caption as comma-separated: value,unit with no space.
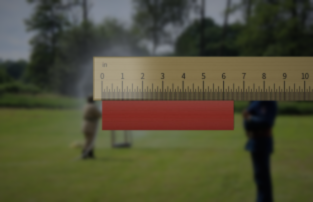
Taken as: 6.5,in
